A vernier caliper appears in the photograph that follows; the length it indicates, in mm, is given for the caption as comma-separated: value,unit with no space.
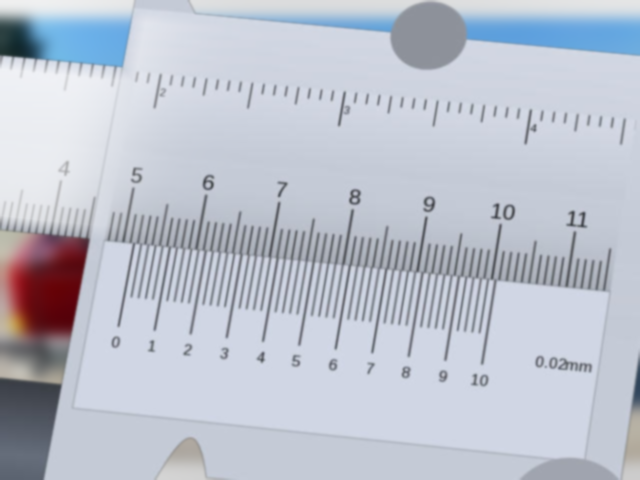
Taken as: 51.5,mm
